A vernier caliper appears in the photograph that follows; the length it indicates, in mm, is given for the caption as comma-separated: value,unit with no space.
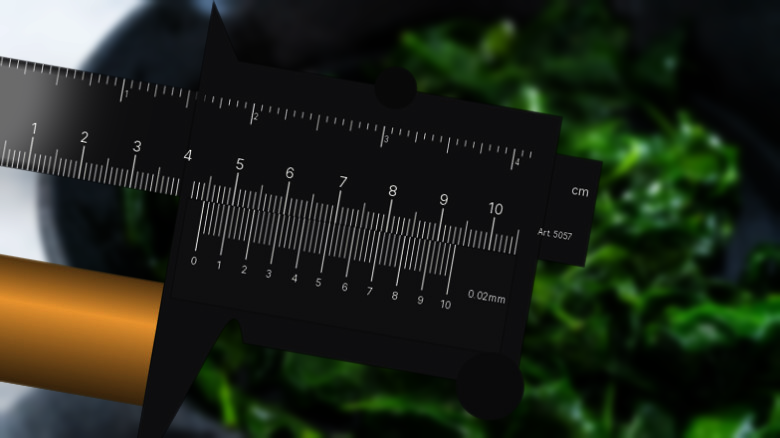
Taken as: 44.5,mm
